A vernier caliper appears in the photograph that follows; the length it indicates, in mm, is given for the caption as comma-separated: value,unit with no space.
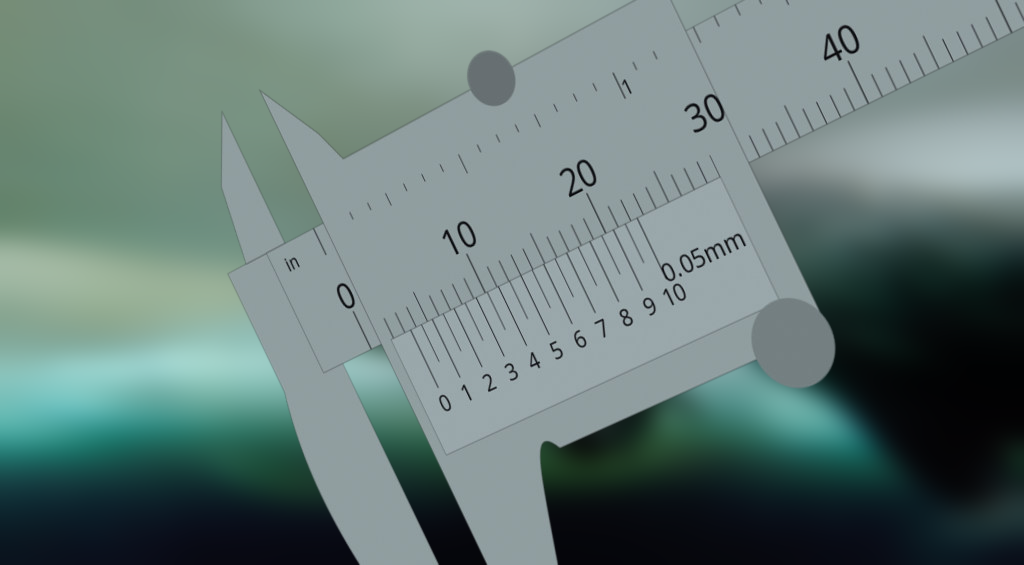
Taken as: 3.5,mm
